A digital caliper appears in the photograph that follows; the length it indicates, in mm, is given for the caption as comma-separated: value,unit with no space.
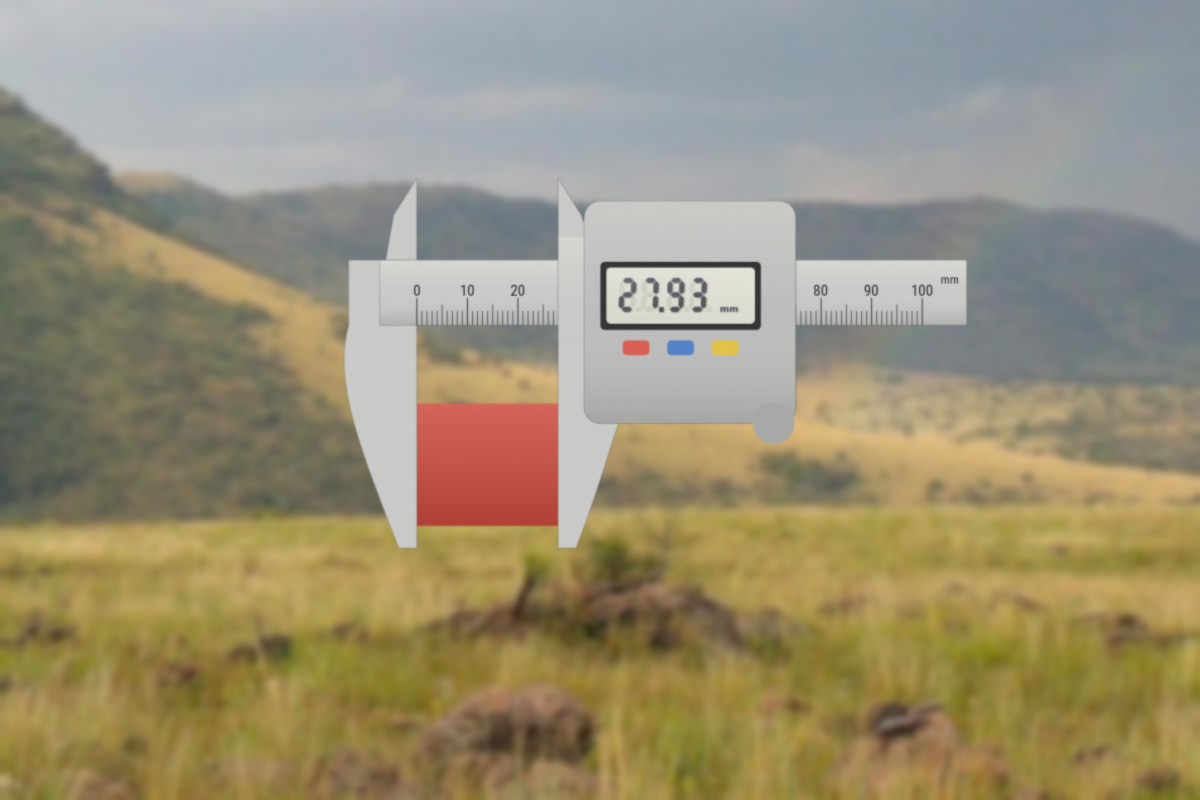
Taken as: 27.93,mm
